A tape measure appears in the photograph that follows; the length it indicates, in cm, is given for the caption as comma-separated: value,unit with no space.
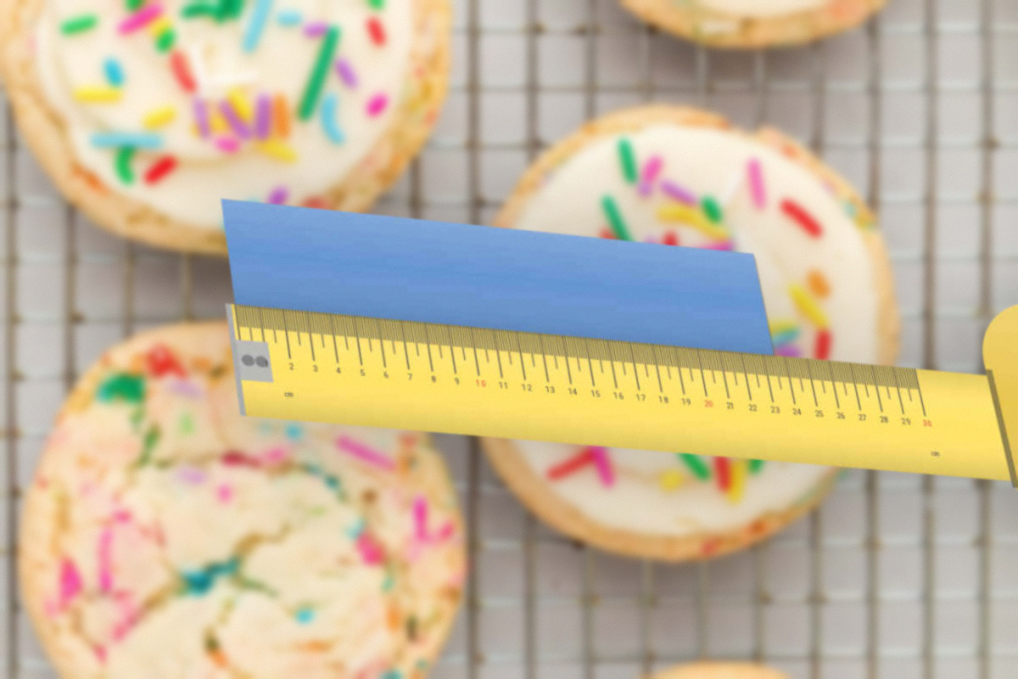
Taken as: 23.5,cm
